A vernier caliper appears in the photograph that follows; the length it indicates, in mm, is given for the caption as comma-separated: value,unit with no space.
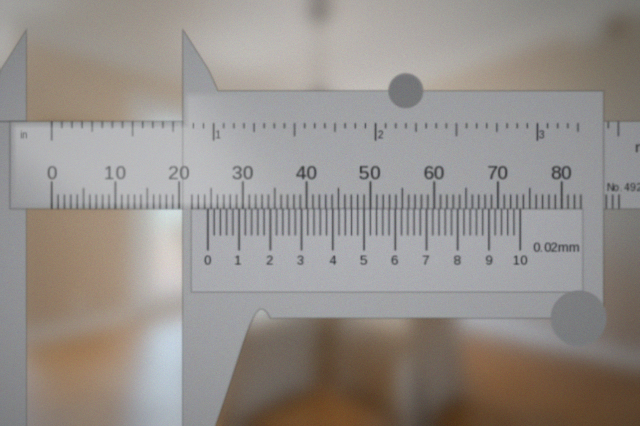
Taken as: 24.5,mm
